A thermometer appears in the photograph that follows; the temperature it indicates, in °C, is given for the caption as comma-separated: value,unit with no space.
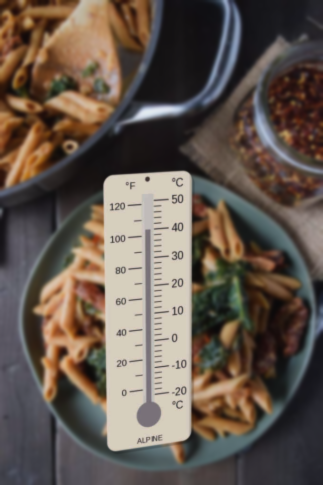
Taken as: 40,°C
